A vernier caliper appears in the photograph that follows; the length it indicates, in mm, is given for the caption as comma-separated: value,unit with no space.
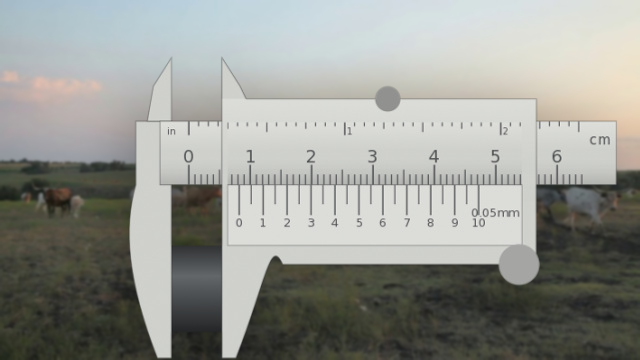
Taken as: 8.2,mm
